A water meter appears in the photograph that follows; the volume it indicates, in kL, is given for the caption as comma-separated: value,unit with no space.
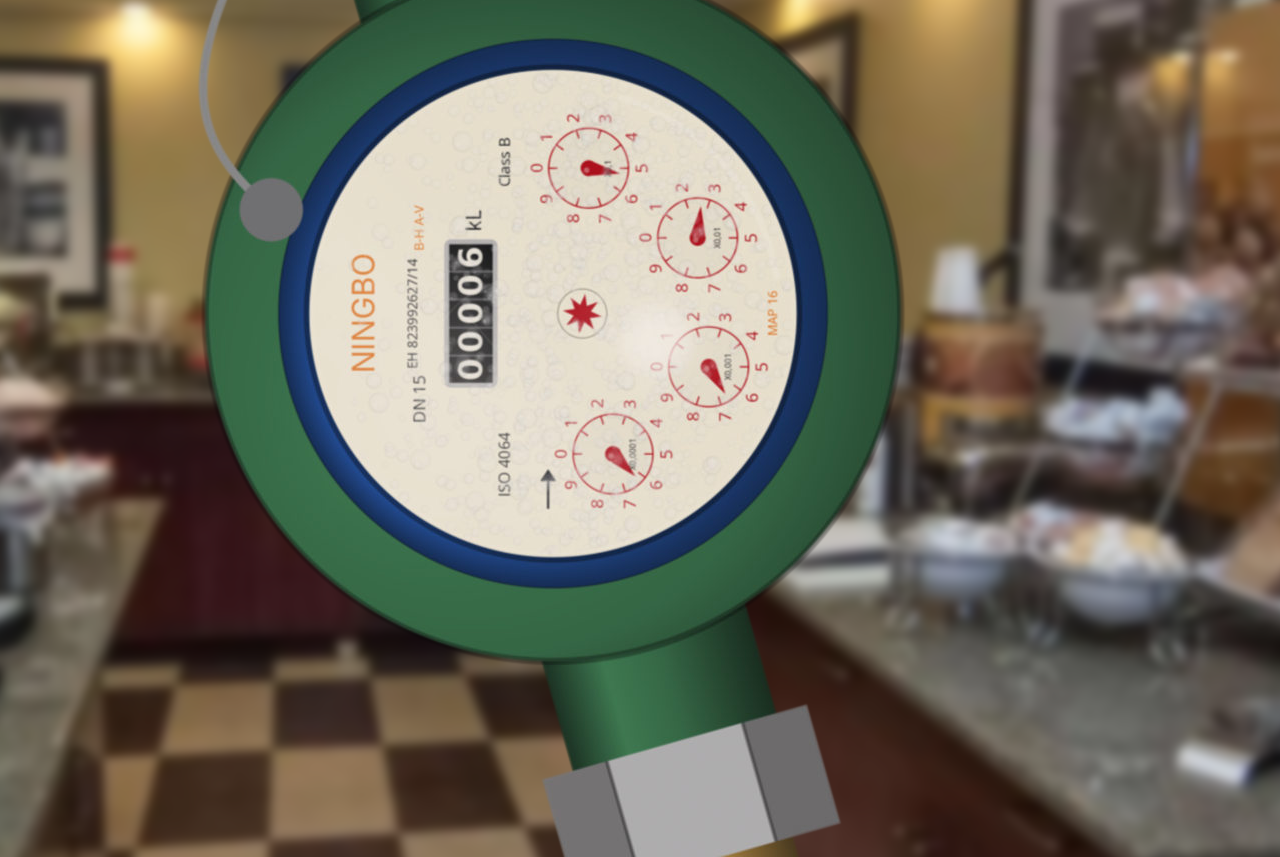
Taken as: 6.5266,kL
